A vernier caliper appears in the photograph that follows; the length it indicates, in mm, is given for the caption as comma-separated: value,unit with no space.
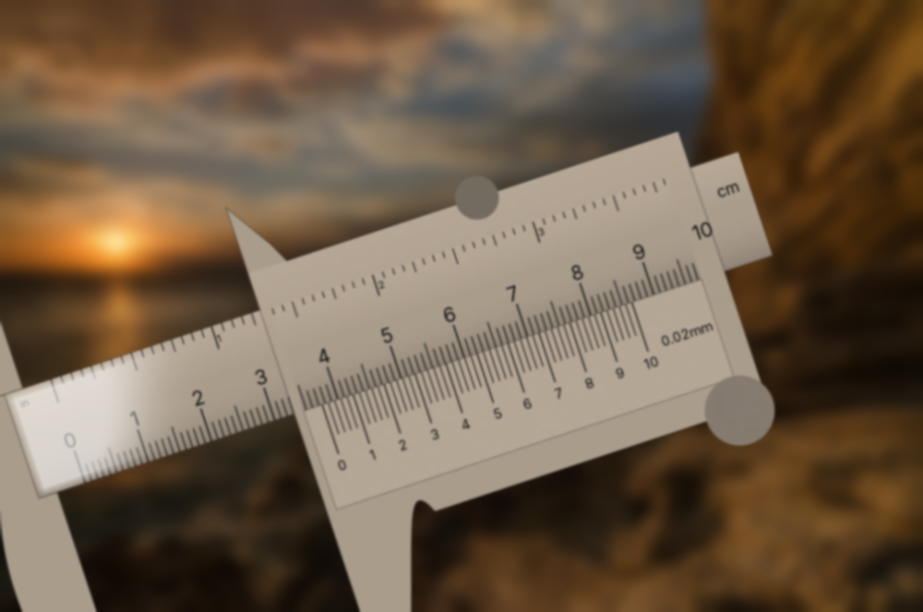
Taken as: 37.5,mm
